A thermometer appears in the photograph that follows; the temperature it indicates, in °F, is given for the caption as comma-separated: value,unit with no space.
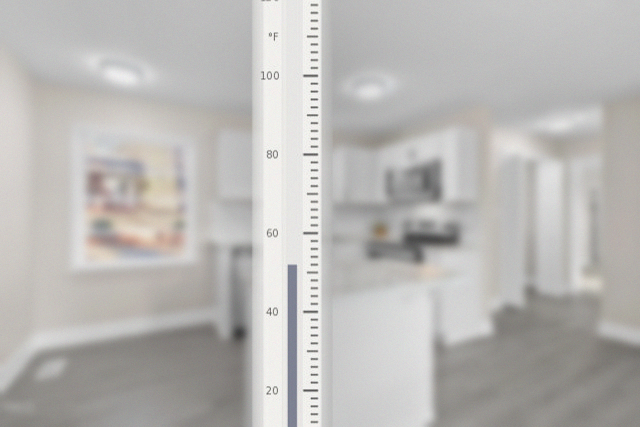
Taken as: 52,°F
